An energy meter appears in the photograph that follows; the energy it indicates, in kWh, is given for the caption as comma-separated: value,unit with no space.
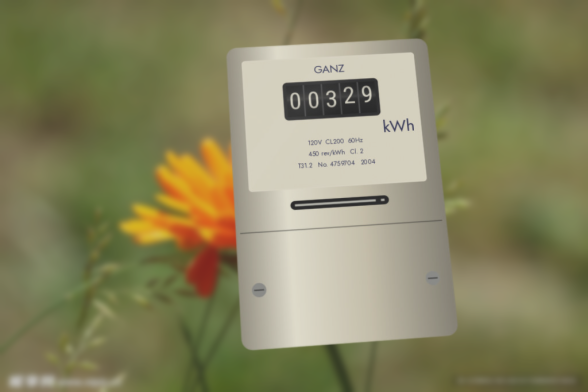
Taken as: 329,kWh
